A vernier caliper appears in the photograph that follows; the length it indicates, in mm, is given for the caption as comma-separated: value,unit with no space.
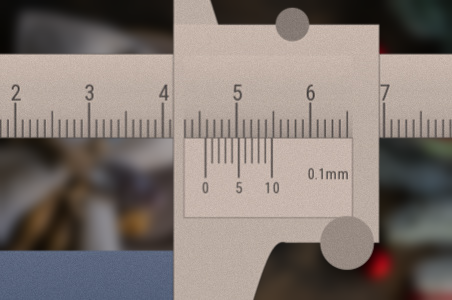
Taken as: 45.8,mm
